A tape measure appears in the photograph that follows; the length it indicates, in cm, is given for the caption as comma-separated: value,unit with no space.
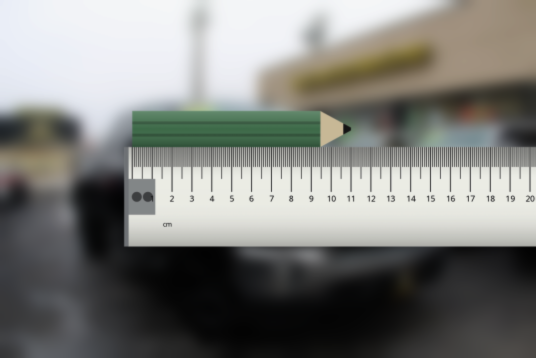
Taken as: 11,cm
